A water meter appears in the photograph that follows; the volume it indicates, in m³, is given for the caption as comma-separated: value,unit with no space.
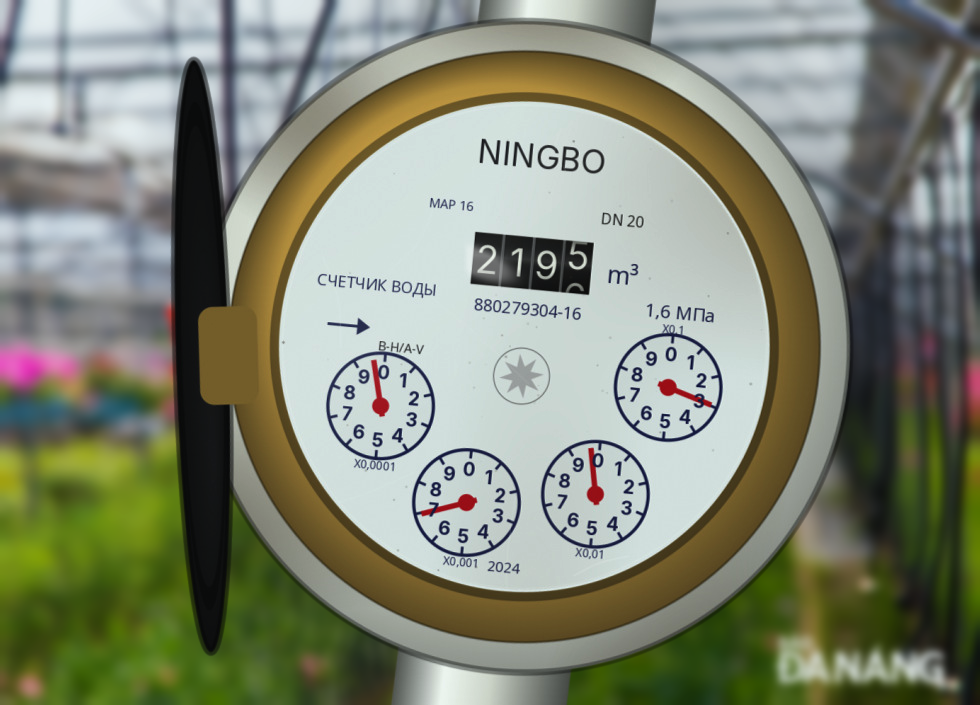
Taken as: 2195.2969,m³
